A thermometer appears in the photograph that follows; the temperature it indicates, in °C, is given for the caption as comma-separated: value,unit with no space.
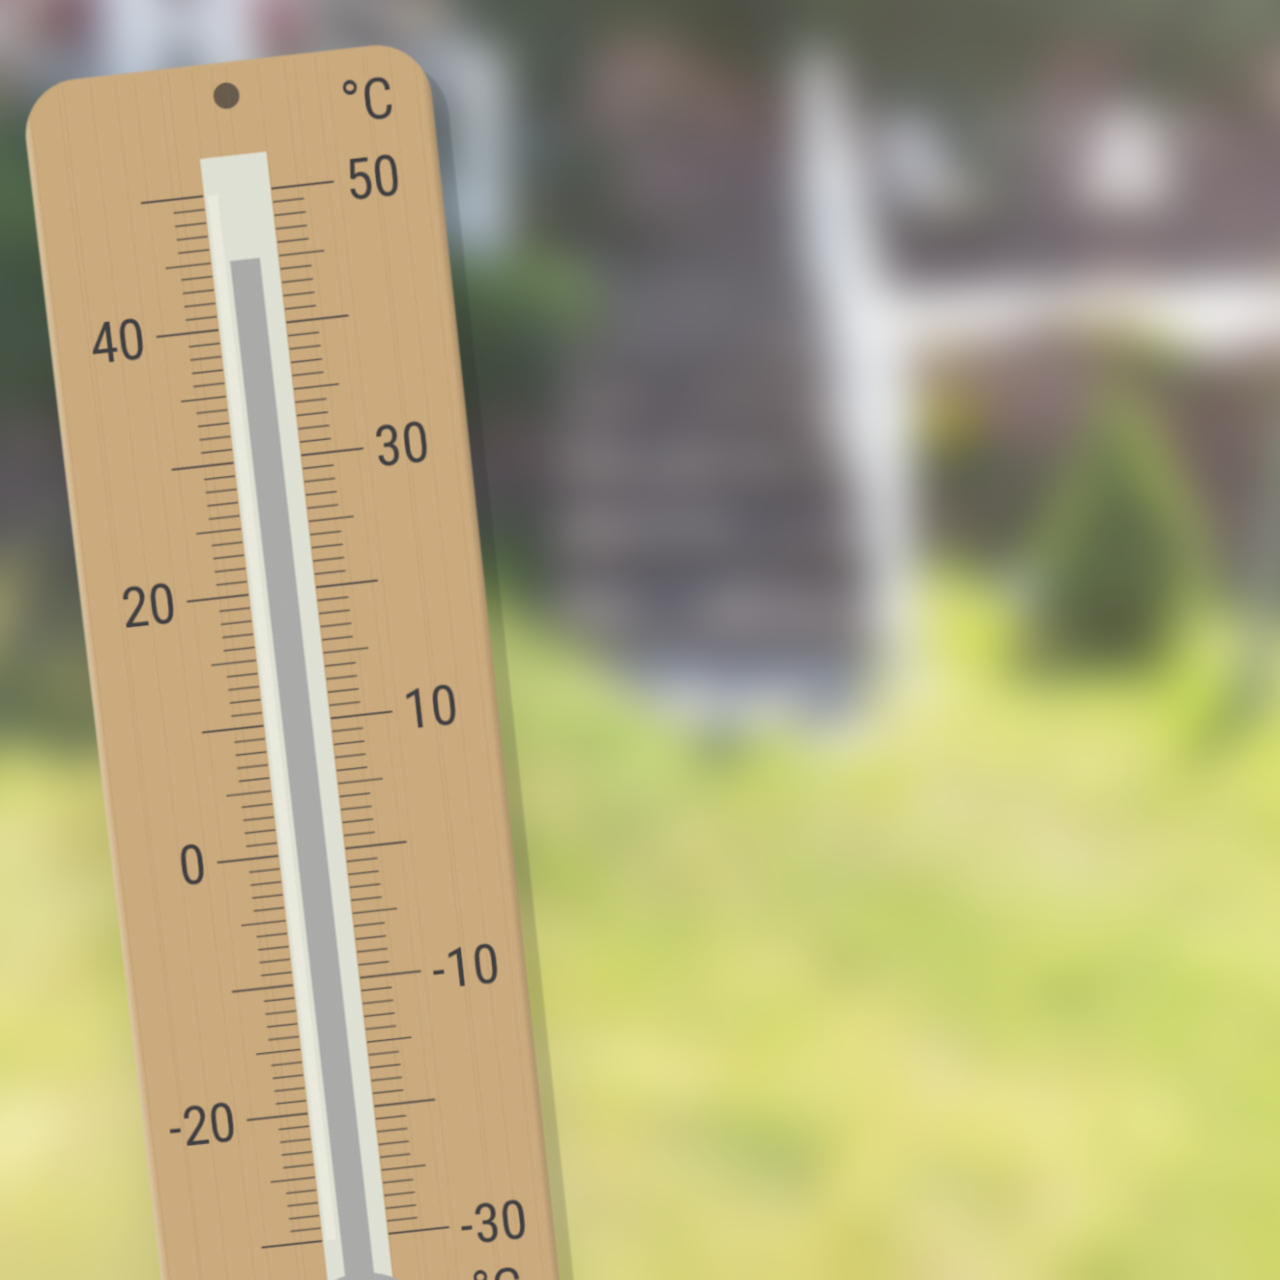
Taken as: 45,°C
